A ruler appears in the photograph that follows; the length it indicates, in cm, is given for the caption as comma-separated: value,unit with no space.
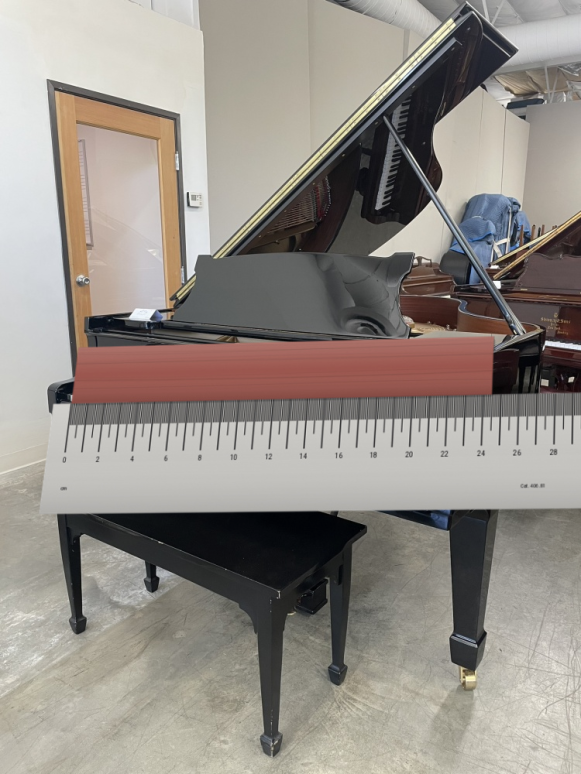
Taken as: 24.5,cm
